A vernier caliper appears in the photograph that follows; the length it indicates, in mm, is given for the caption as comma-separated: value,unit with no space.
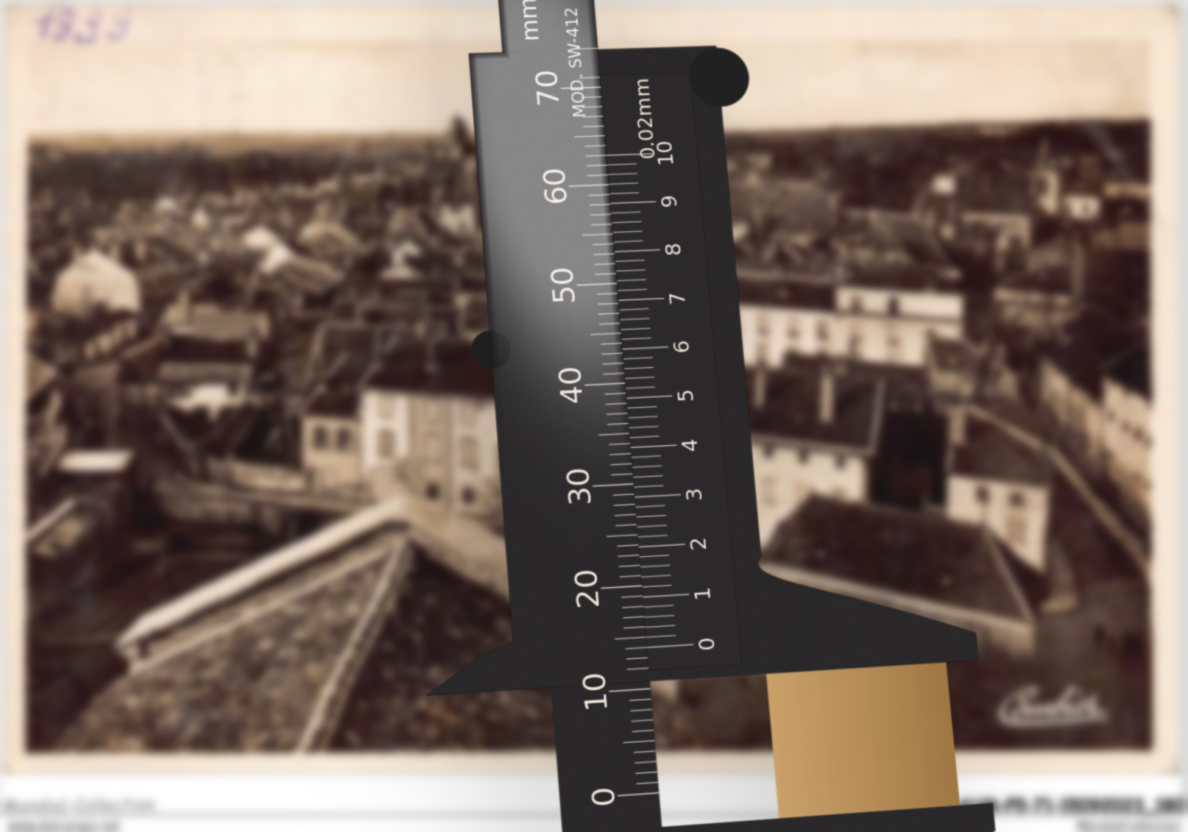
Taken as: 14.0,mm
